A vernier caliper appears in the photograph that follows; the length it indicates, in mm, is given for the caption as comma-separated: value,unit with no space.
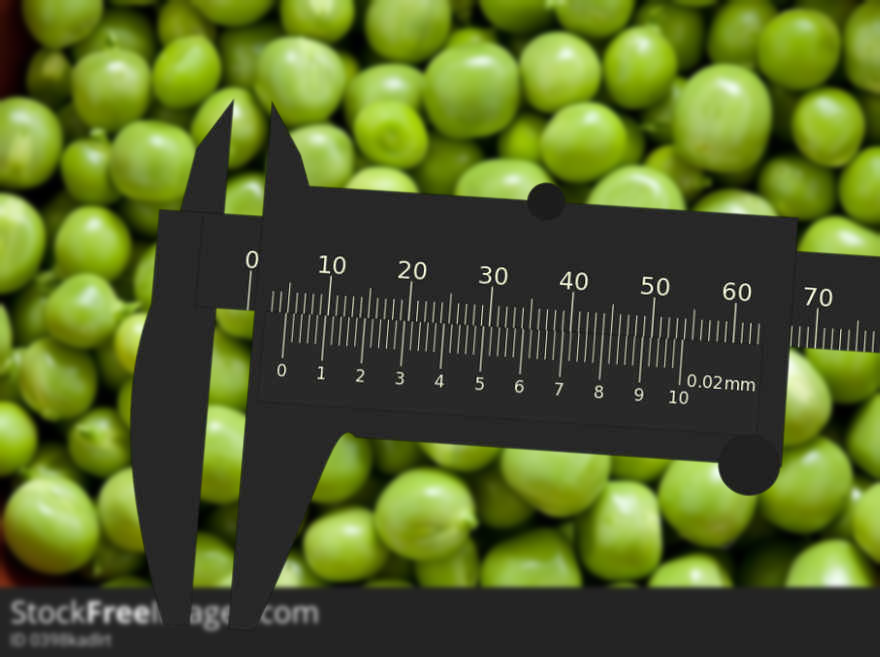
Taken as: 4.8,mm
